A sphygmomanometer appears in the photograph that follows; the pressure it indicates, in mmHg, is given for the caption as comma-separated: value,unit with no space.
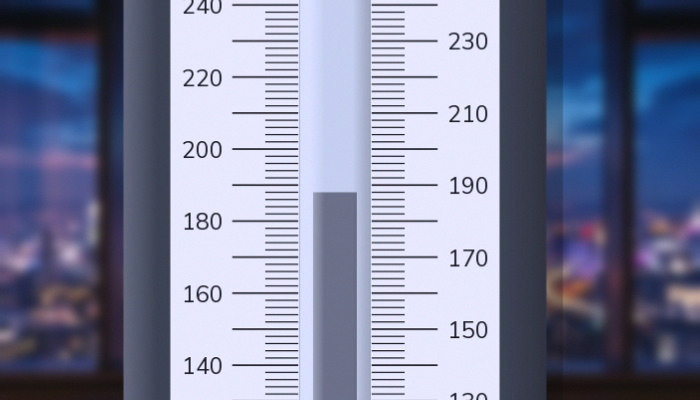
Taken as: 188,mmHg
